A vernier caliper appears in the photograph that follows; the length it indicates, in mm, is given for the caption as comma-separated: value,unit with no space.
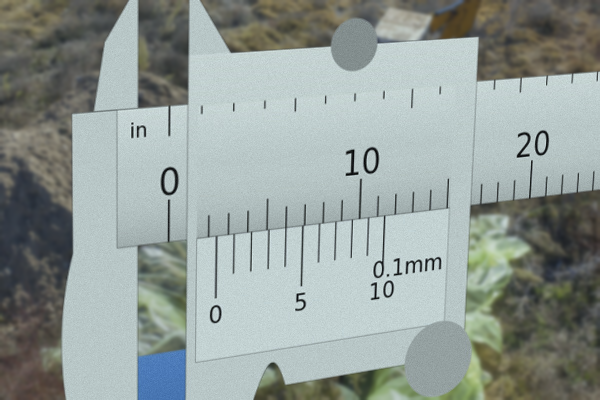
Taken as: 2.4,mm
